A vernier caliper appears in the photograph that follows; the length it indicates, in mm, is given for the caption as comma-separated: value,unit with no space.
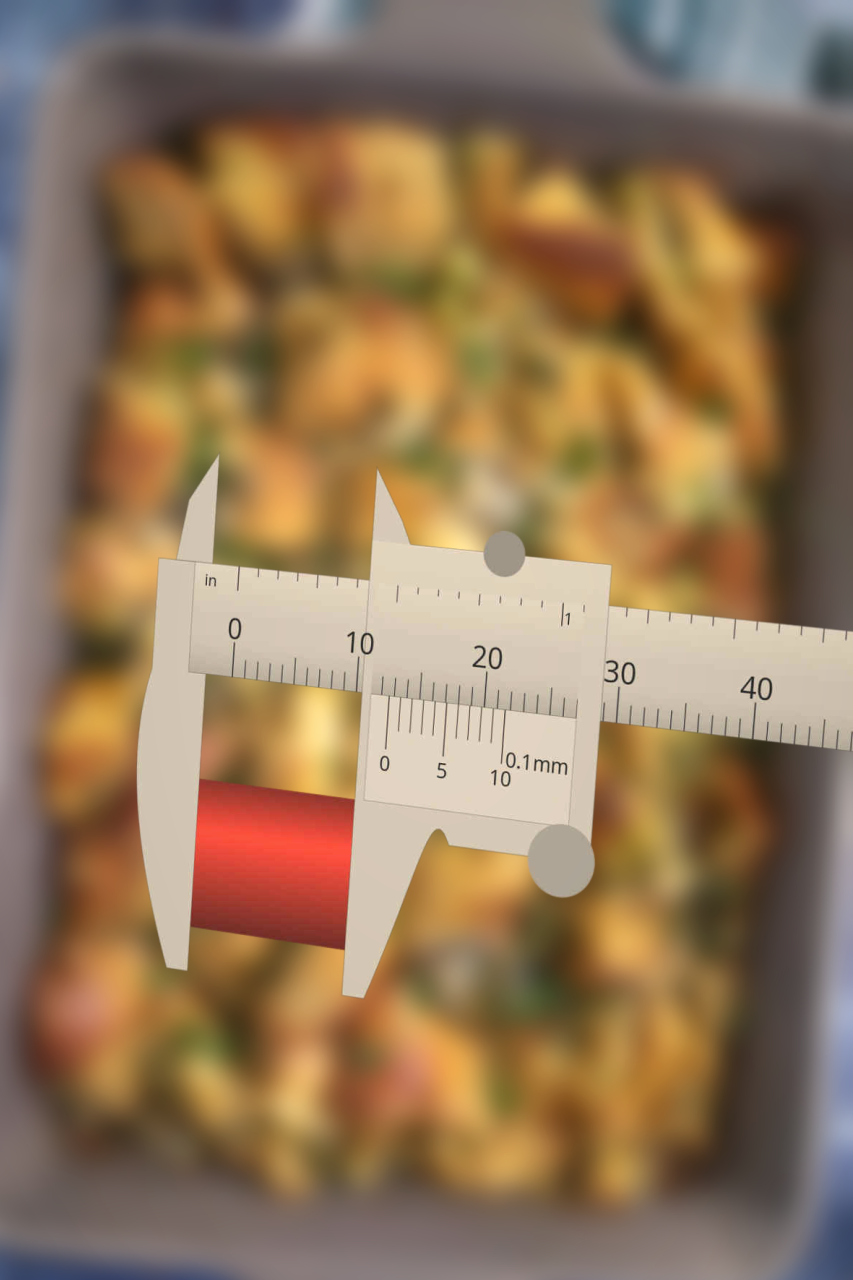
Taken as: 12.6,mm
